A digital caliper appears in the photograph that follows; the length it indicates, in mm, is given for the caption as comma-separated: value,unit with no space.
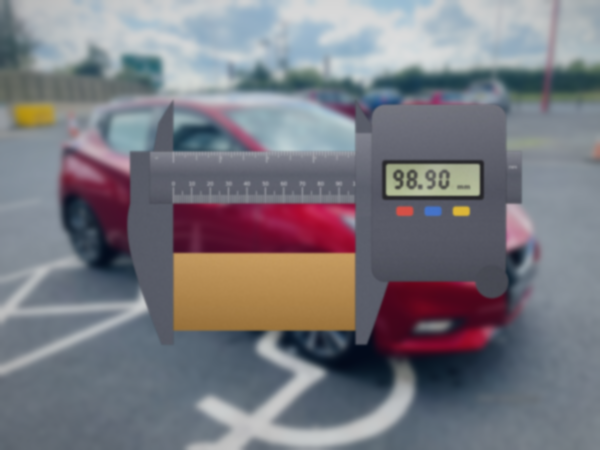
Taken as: 98.90,mm
